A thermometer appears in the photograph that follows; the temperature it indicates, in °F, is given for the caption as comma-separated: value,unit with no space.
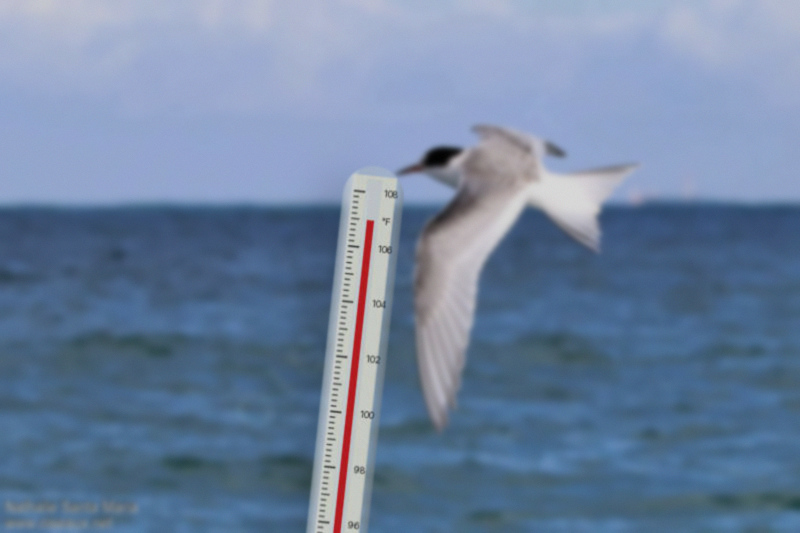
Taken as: 107,°F
